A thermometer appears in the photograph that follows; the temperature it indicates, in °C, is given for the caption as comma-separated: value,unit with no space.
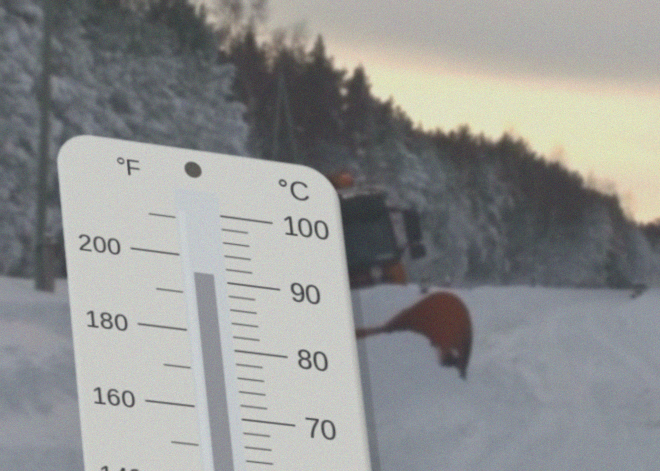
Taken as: 91,°C
